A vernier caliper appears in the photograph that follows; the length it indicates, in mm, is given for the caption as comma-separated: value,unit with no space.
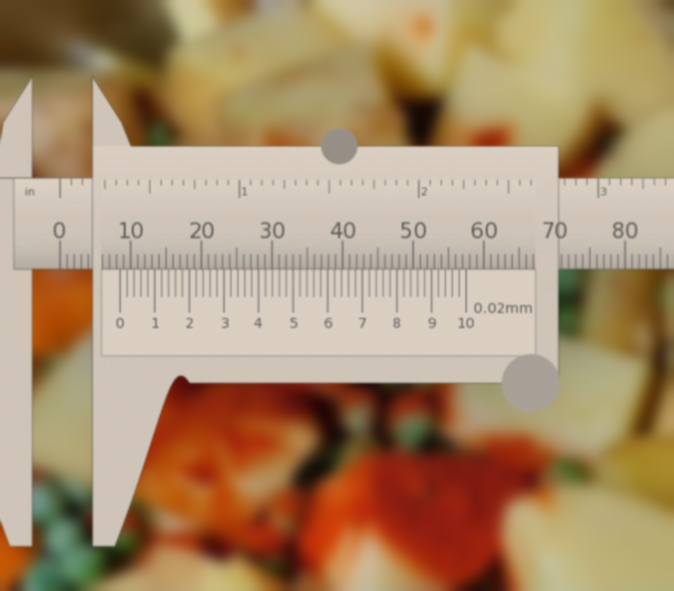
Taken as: 8.5,mm
